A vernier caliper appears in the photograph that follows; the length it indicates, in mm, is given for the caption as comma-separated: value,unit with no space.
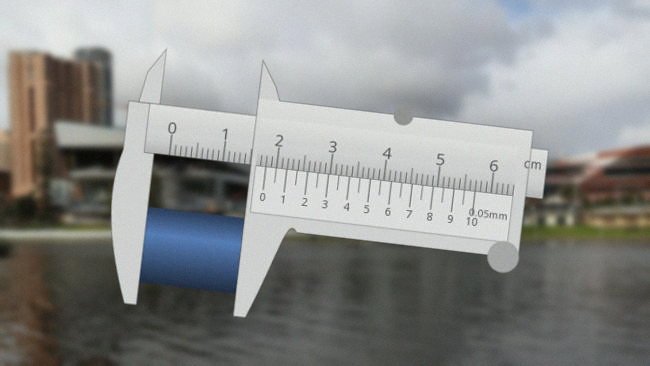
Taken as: 18.0,mm
